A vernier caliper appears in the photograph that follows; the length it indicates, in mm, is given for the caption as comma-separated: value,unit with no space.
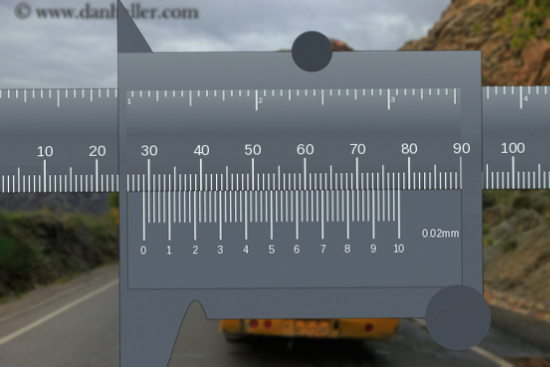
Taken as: 29.0,mm
